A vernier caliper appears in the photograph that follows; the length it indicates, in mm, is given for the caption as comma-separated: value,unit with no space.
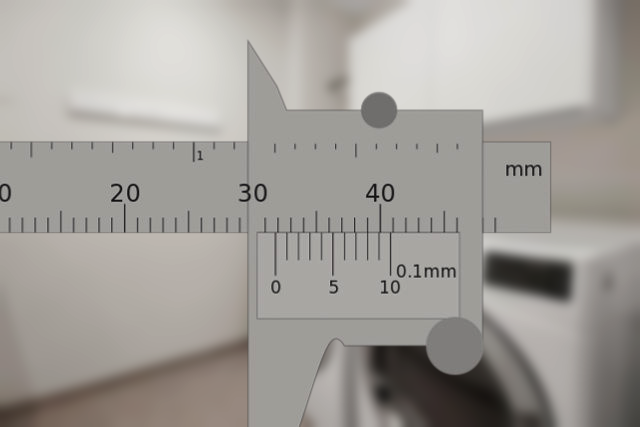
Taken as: 31.8,mm
